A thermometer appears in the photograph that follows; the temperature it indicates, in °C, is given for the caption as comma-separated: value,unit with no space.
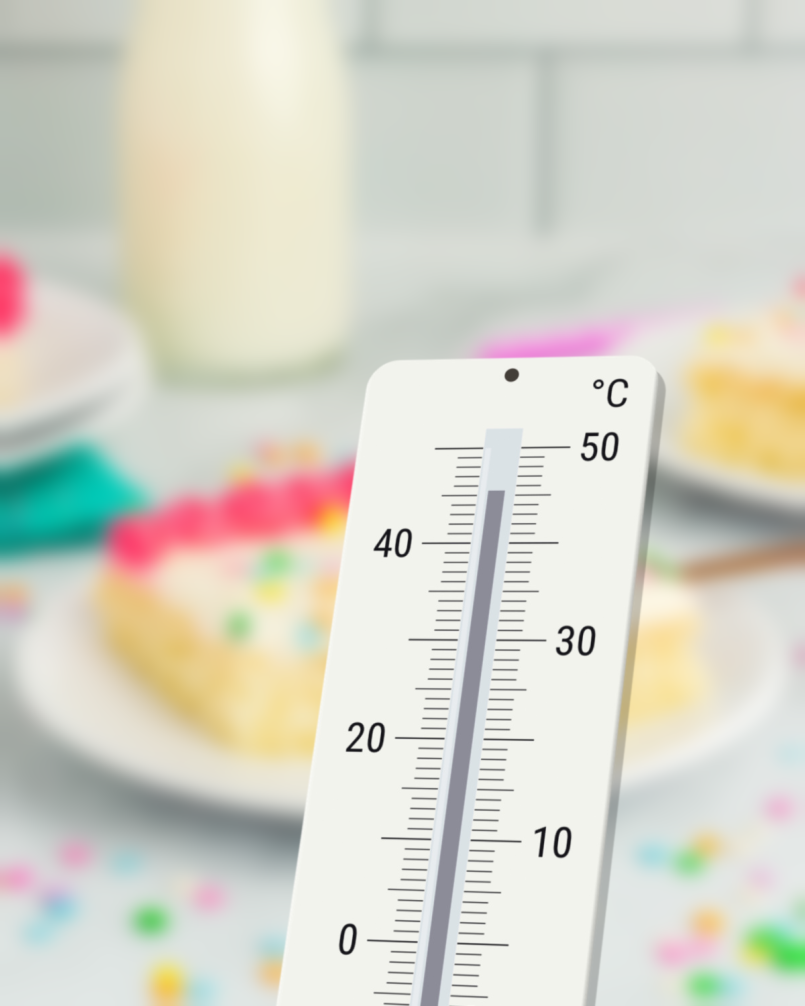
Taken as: 45.5,°C
